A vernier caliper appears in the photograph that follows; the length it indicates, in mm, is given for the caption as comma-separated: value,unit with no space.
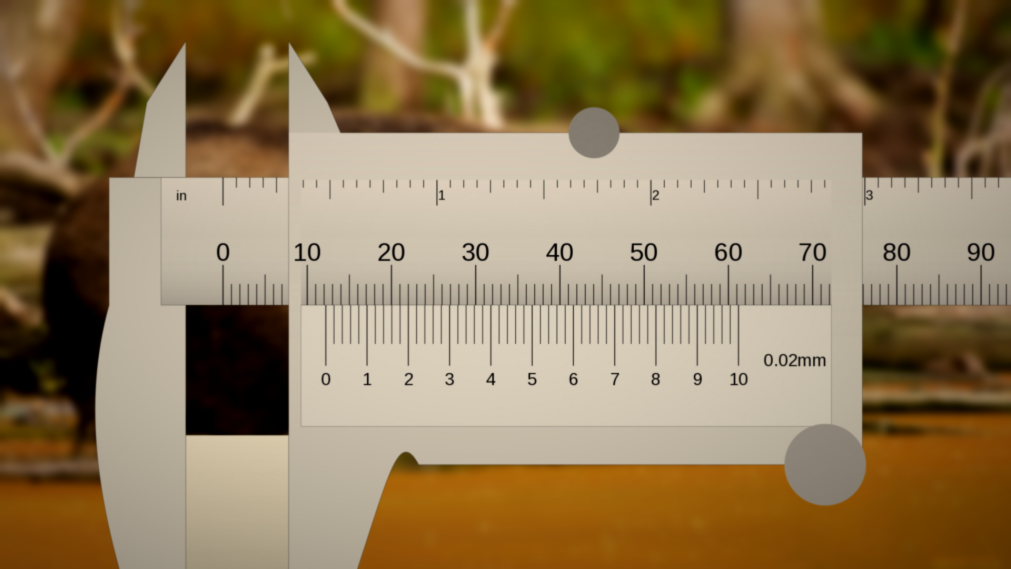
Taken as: 12.2,mm
